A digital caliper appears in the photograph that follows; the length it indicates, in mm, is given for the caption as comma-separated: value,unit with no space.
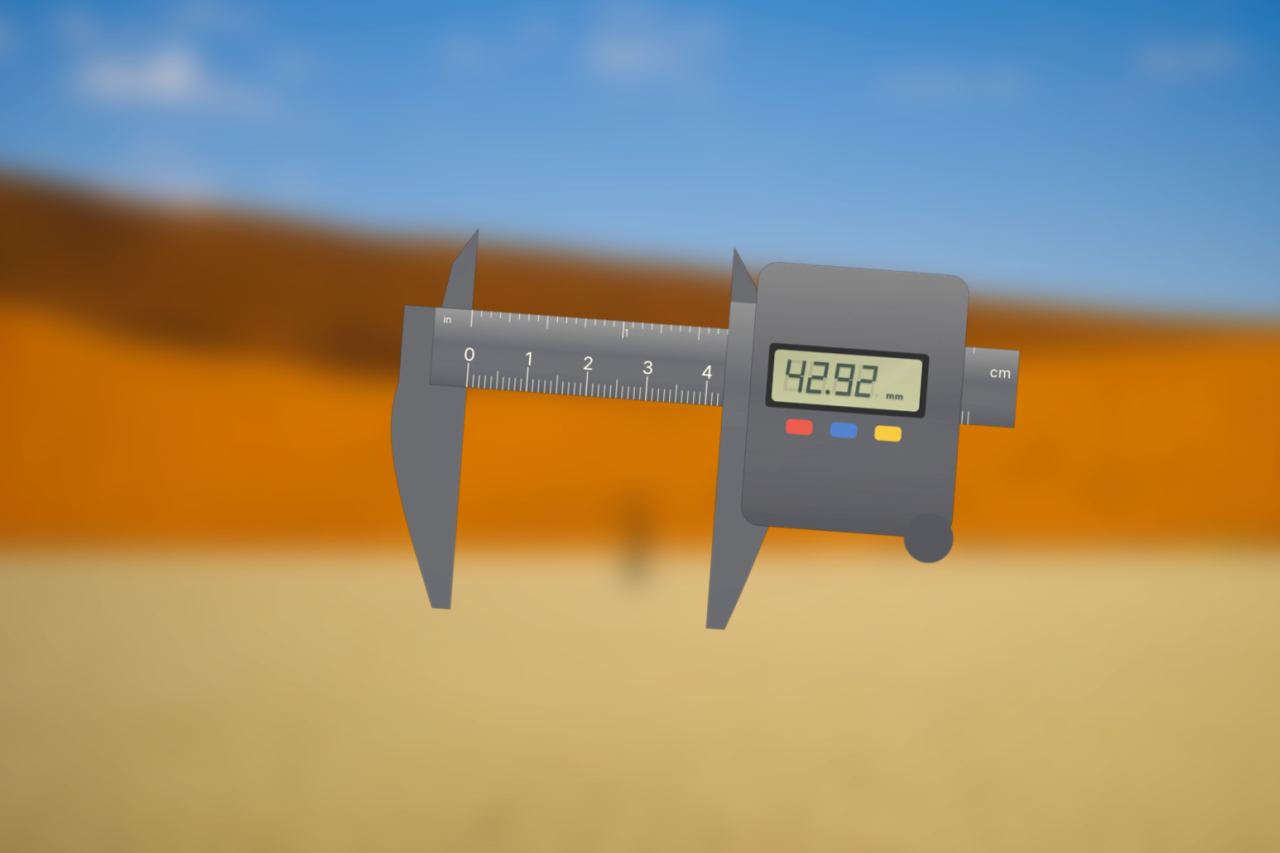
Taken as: 42.92,mm
